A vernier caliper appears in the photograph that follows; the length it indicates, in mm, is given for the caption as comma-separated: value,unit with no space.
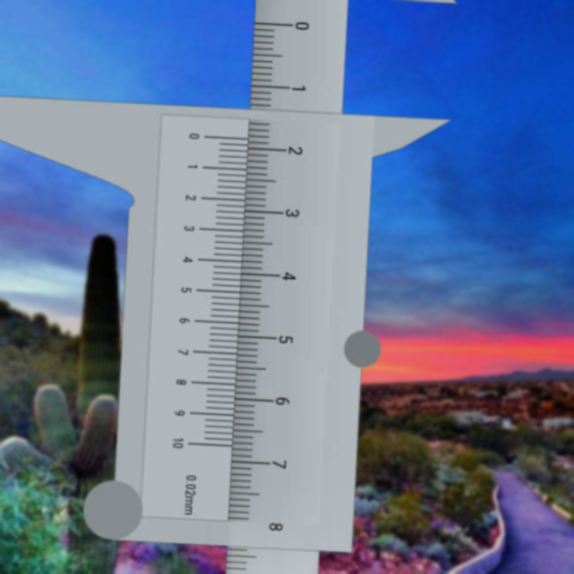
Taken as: 18.5,mm
